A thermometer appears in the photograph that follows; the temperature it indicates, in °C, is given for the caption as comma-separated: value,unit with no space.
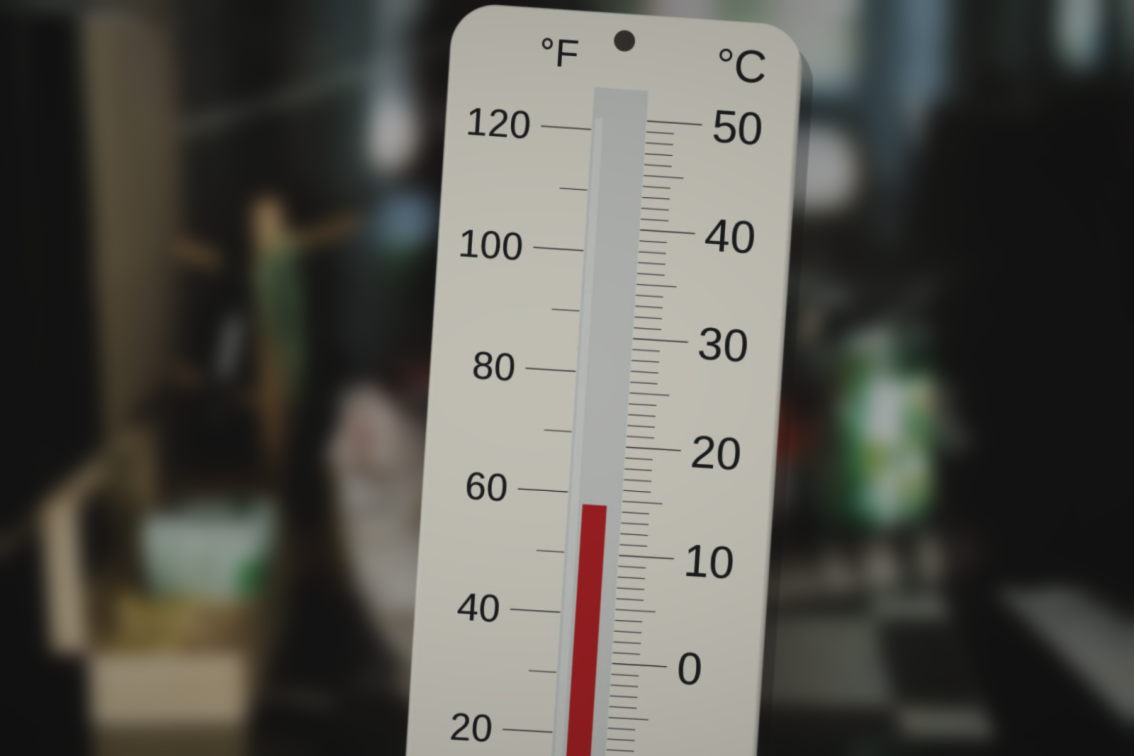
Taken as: 14.5,°C
